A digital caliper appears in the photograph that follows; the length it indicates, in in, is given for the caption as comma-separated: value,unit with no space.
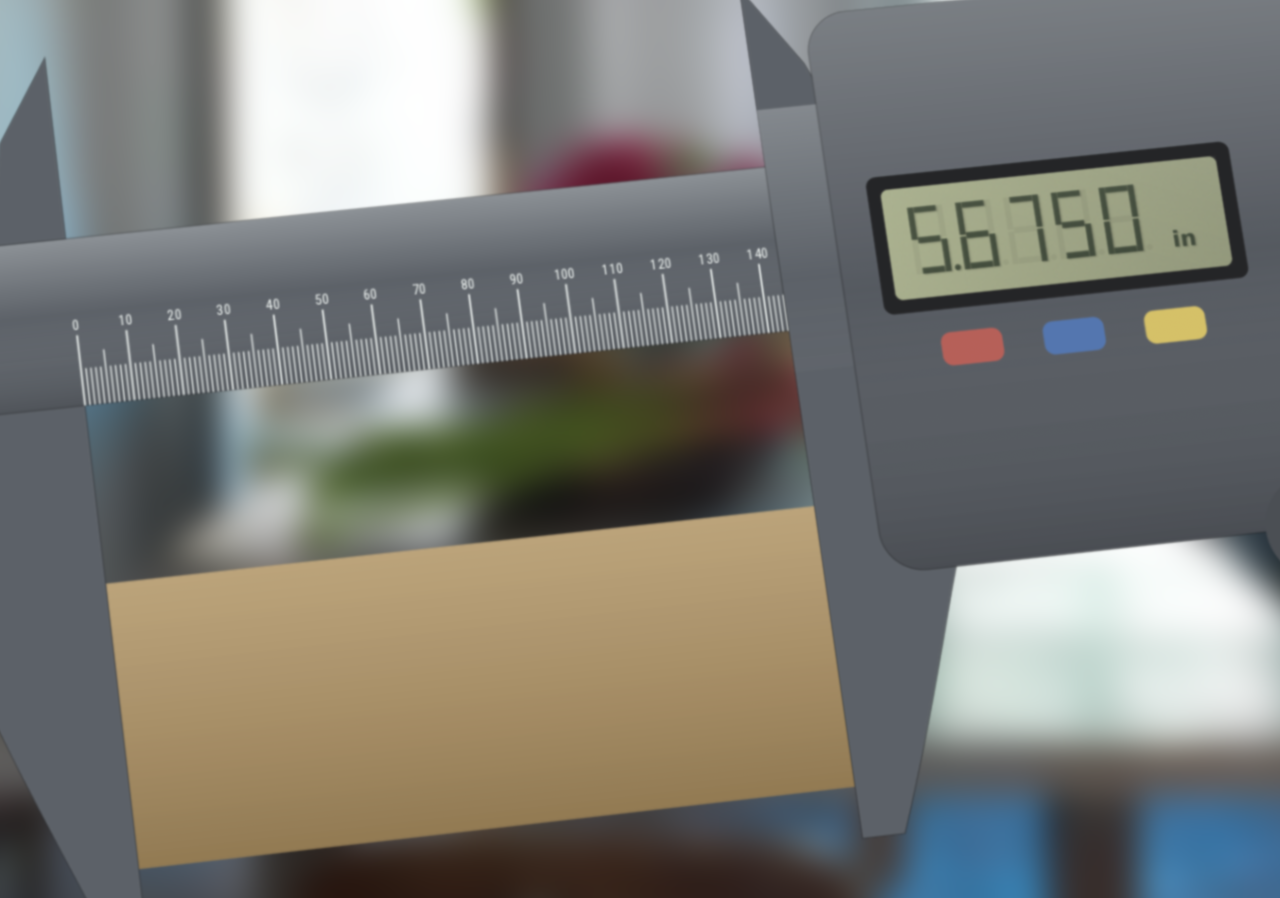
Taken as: 5.6750,in
